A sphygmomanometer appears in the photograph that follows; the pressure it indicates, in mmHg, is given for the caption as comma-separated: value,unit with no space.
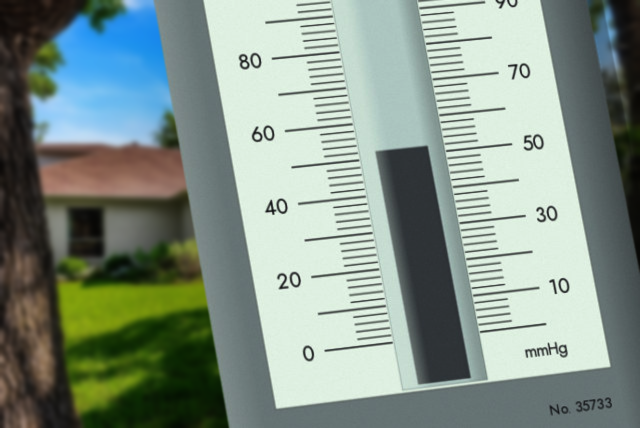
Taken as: 52,mmHg
